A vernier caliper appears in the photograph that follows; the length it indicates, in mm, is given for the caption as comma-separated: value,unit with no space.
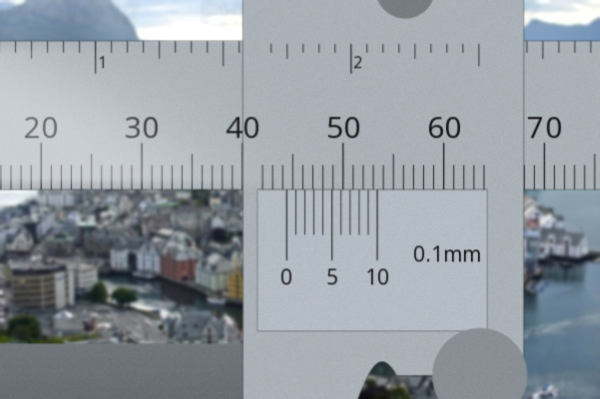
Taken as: 44.4,mm
